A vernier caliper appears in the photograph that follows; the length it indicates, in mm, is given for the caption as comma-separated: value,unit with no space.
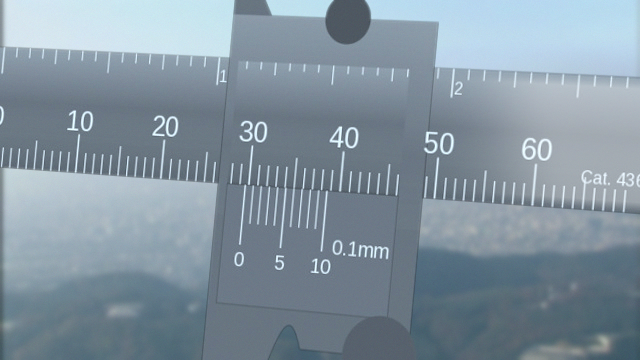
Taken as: 29.6,mm
